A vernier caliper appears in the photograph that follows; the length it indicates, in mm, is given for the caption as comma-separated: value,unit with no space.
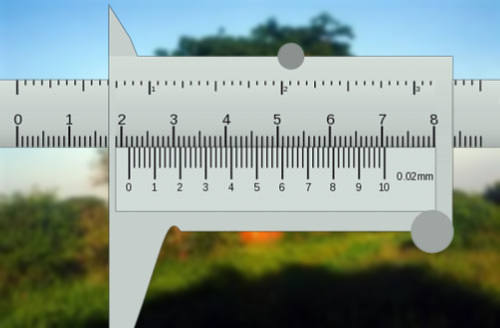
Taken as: 21.5,mm
